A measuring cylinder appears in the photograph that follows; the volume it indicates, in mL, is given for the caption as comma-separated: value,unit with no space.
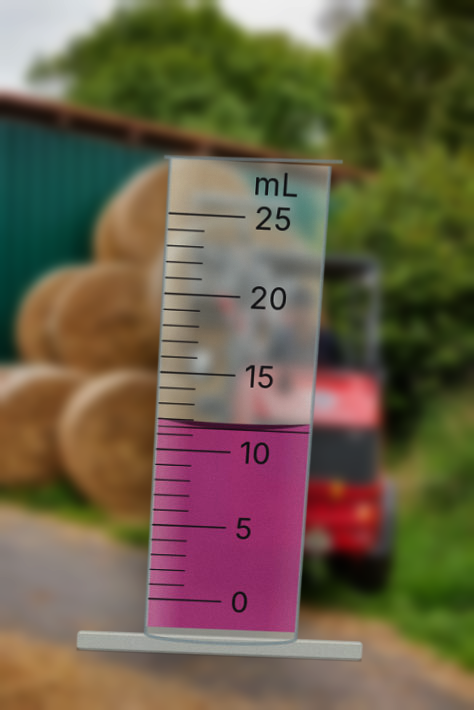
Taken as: 11.5,mL
